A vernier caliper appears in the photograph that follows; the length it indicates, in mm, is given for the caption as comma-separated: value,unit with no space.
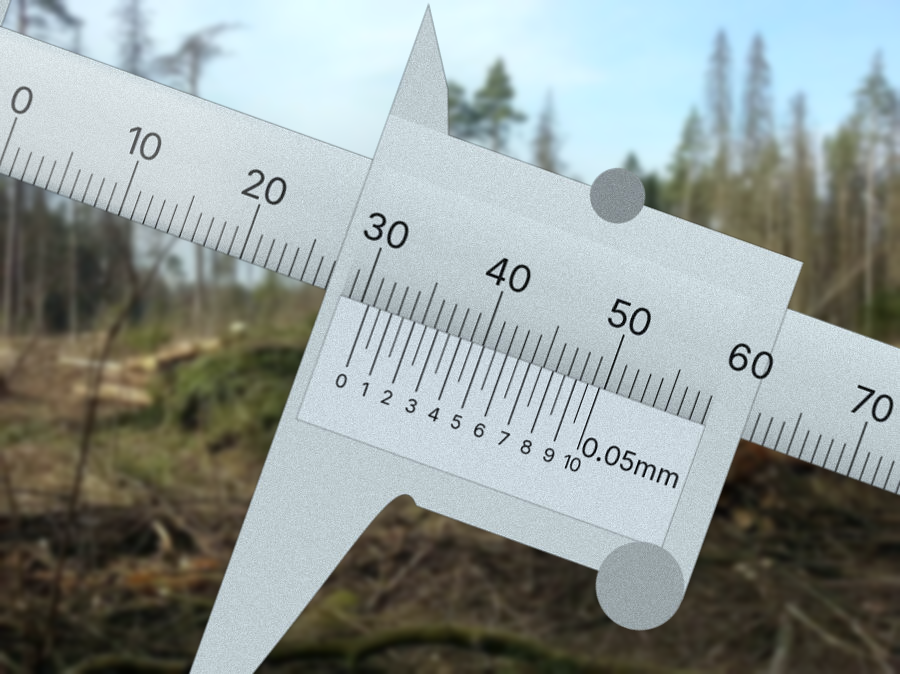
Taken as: 30.6,mm
